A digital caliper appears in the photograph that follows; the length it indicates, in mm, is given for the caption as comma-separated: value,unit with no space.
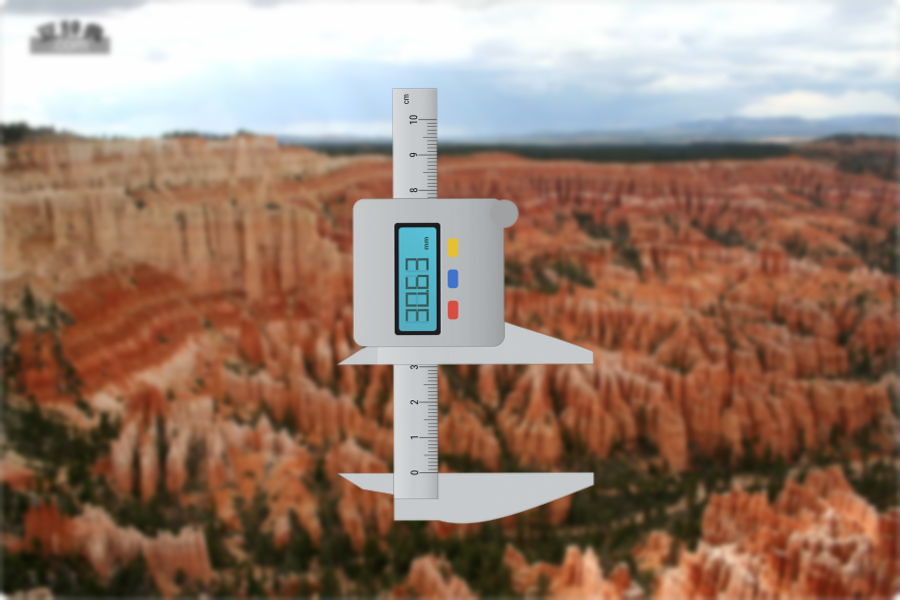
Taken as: 30.63,mm
